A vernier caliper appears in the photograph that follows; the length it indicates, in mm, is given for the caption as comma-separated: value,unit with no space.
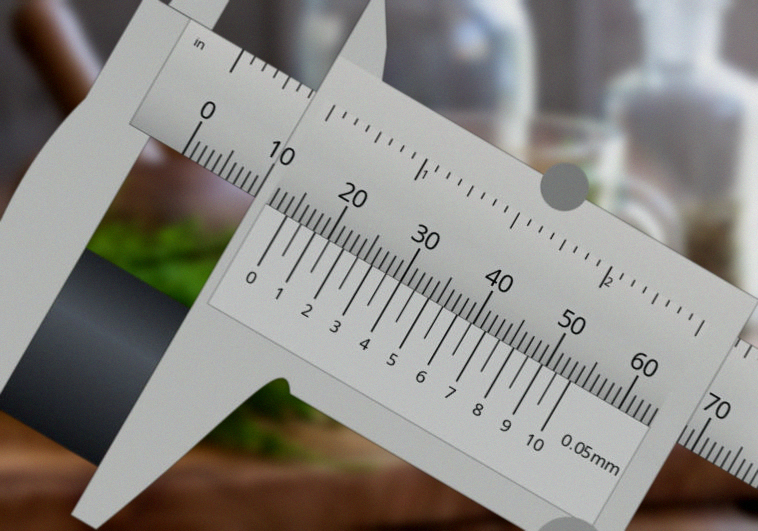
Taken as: 14.4,mm
